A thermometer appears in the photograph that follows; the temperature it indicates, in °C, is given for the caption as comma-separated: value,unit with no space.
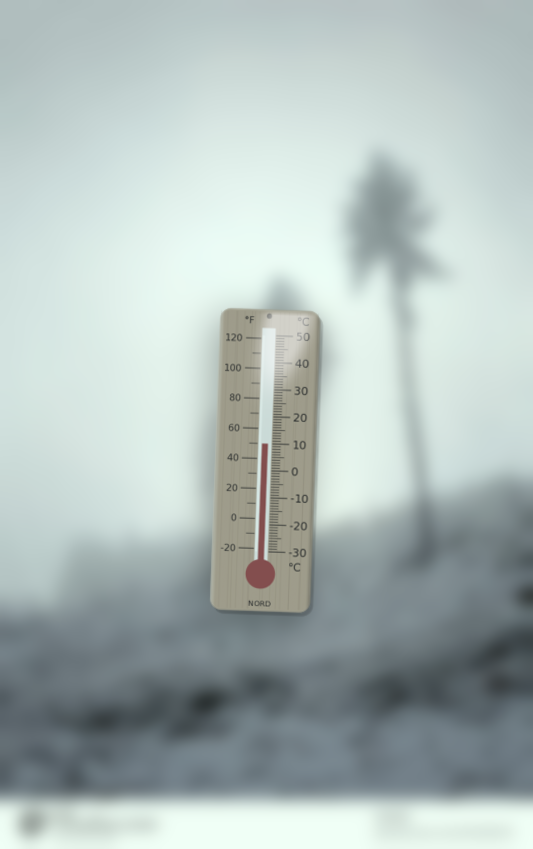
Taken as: 10,°C
